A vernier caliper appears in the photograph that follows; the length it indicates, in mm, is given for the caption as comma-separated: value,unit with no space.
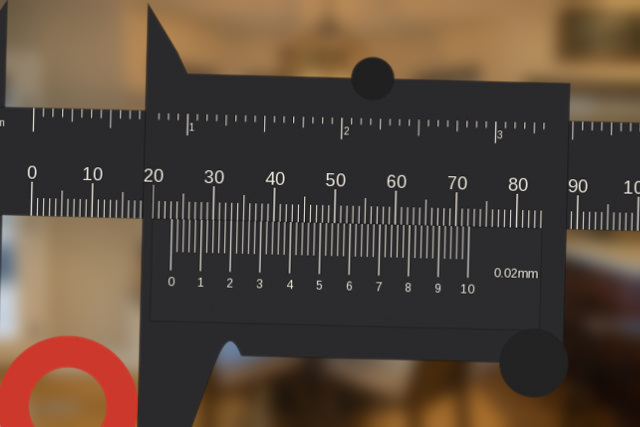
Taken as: 23.2,mm
